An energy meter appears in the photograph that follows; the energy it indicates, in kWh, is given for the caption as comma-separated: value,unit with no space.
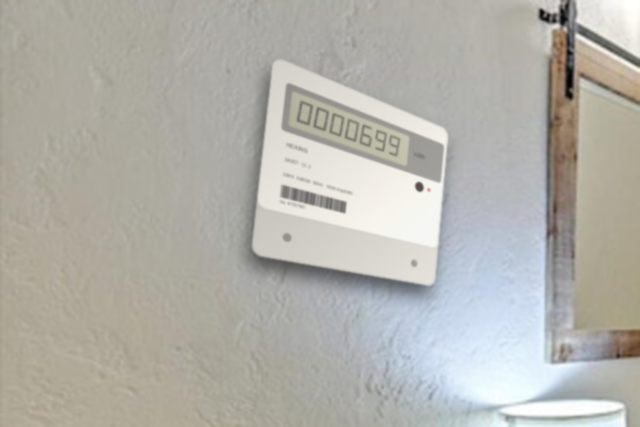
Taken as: 699,kWh
